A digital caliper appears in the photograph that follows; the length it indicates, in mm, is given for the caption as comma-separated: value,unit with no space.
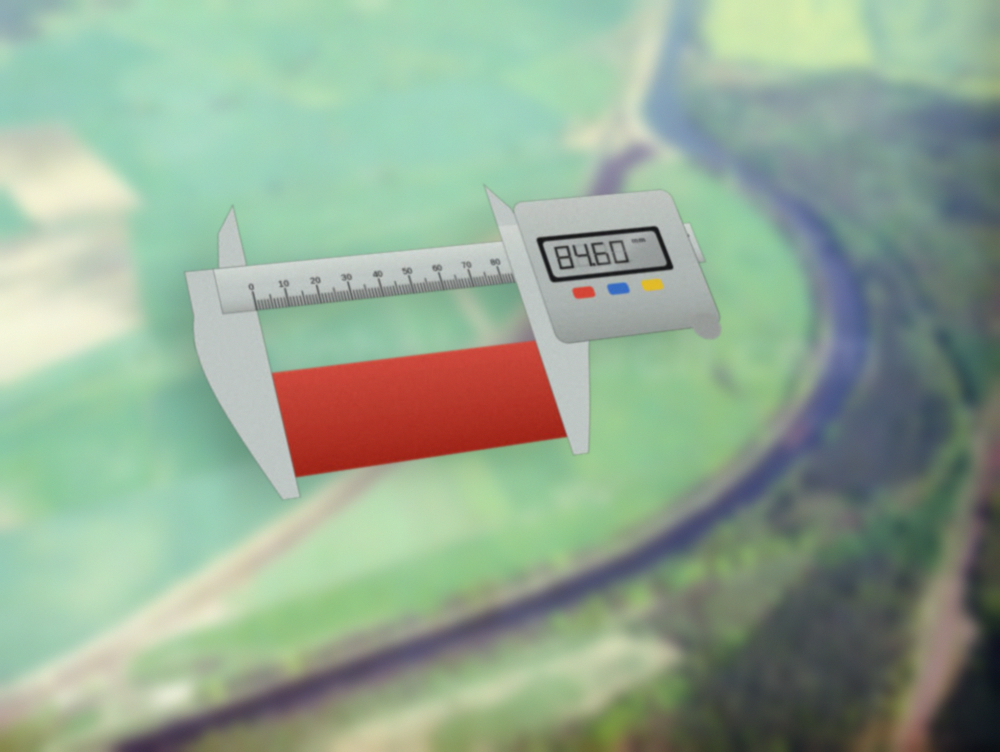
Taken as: 84.60,mm
